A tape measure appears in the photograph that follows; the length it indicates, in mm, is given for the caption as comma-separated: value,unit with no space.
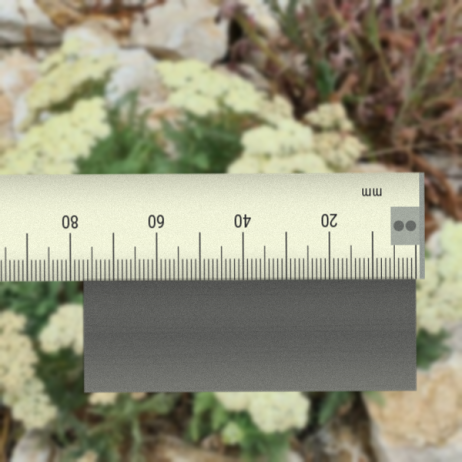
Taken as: 77,mm
